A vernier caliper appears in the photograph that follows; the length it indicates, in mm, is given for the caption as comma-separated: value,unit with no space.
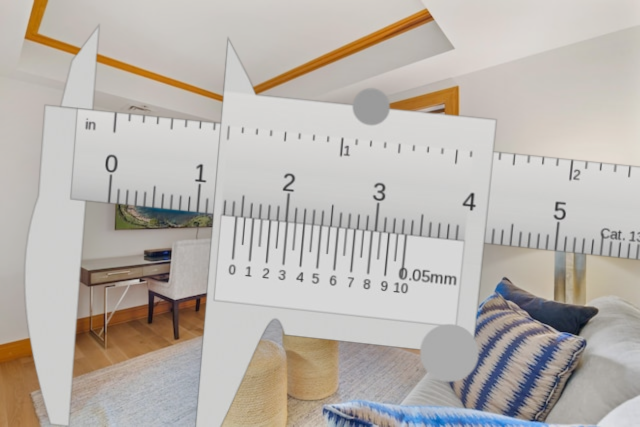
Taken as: 14.4,mm
